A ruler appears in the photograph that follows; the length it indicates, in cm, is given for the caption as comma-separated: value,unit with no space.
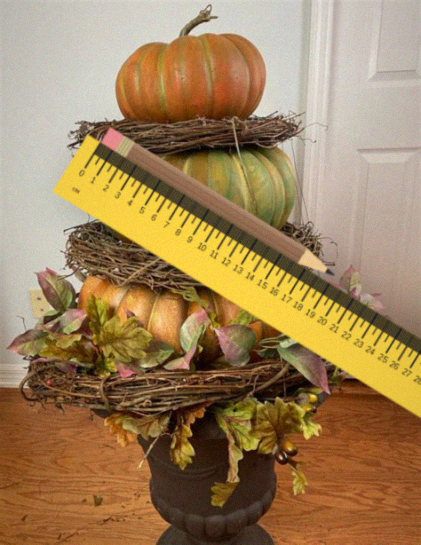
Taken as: 19,cm
